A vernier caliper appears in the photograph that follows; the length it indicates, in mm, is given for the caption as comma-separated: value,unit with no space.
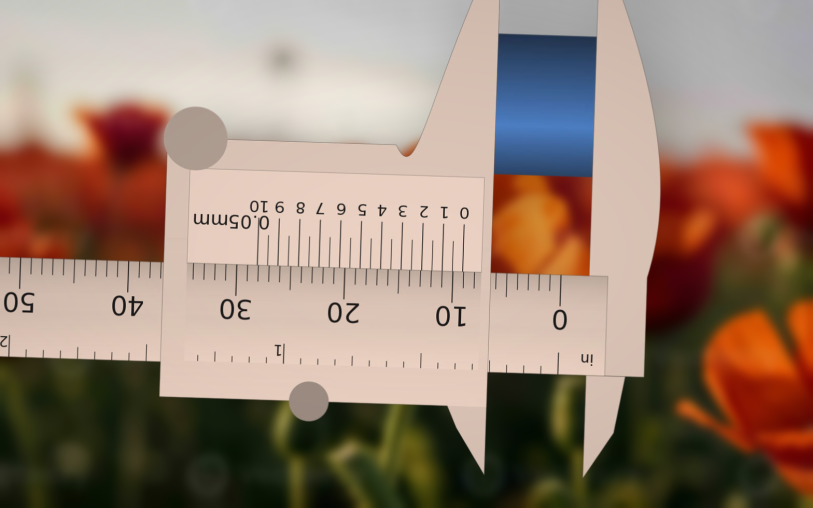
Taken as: 9.1,mm
